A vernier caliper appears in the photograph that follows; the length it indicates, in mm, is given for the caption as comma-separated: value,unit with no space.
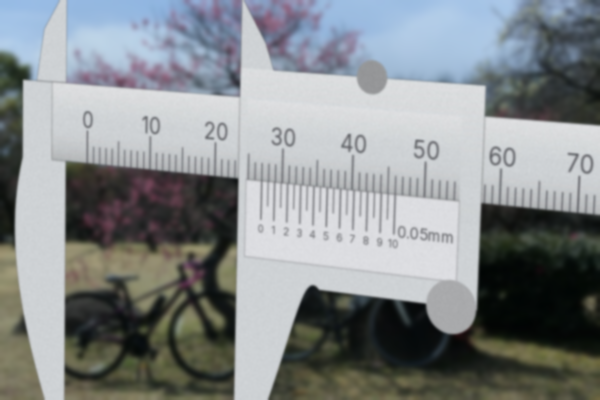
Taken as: 27.0,mm
